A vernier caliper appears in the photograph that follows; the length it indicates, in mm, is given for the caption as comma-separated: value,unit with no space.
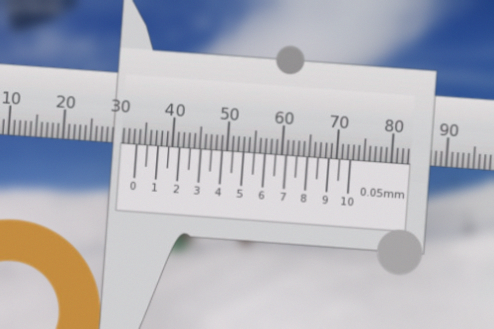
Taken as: 33.5,mm
